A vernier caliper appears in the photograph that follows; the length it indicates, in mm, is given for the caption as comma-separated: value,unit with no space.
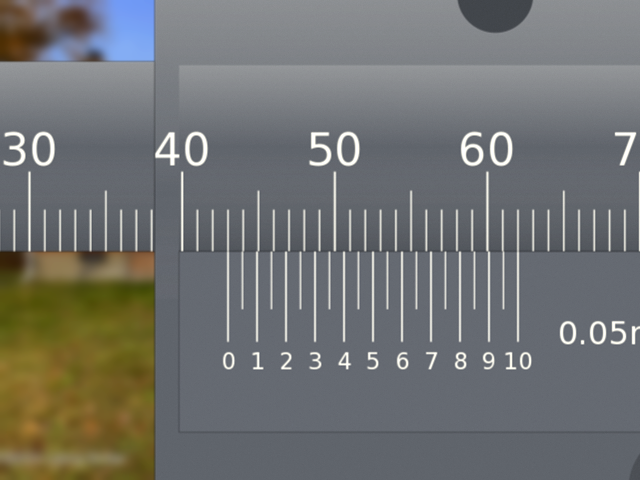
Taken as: 43.0,mm
